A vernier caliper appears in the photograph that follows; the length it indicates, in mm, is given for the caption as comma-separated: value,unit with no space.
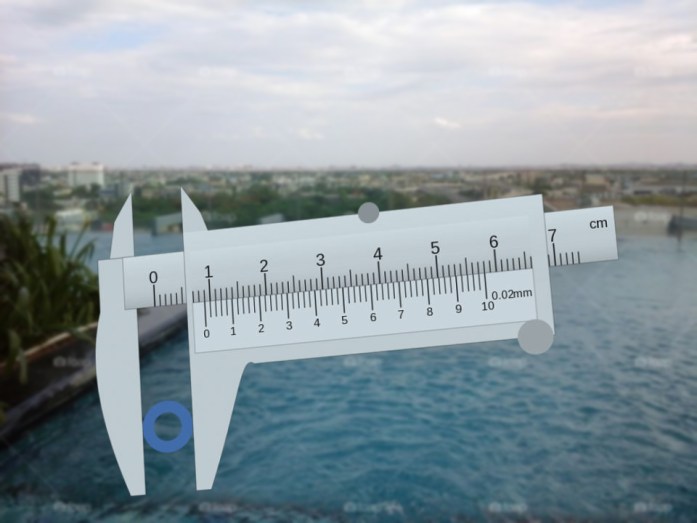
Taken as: 9.0,mm
